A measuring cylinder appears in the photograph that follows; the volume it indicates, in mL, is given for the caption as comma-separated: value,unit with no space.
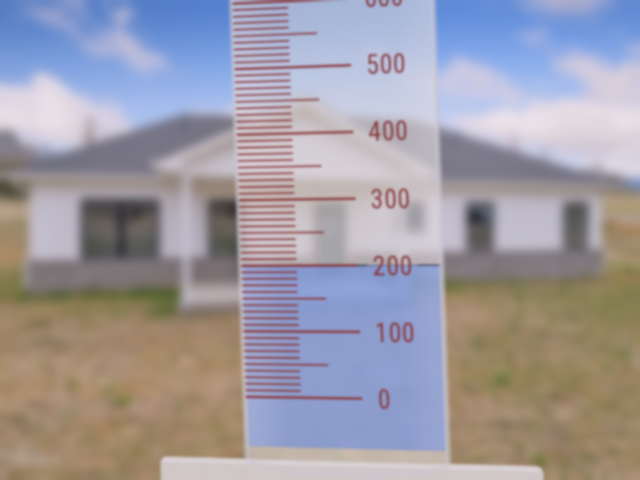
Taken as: 200,mL
